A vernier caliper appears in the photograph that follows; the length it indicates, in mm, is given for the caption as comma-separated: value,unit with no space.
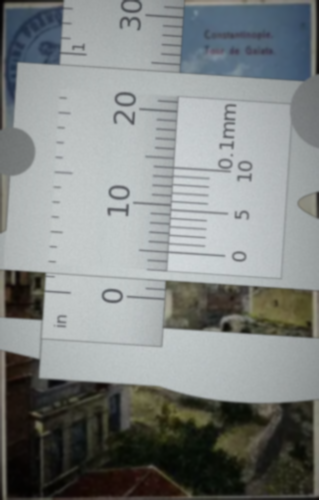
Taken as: 5.0,mm
